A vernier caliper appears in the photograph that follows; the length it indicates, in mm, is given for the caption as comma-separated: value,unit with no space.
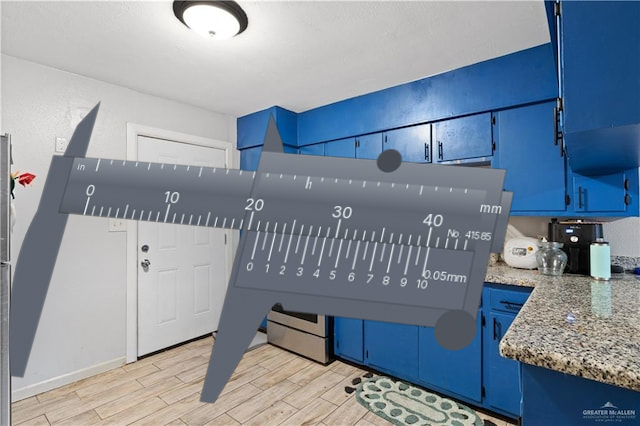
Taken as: 21.2,mm
